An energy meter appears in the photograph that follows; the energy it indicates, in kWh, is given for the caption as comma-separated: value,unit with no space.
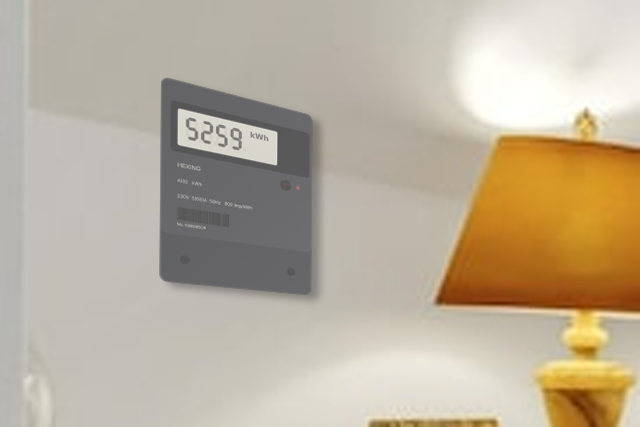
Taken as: 5259,kWh
